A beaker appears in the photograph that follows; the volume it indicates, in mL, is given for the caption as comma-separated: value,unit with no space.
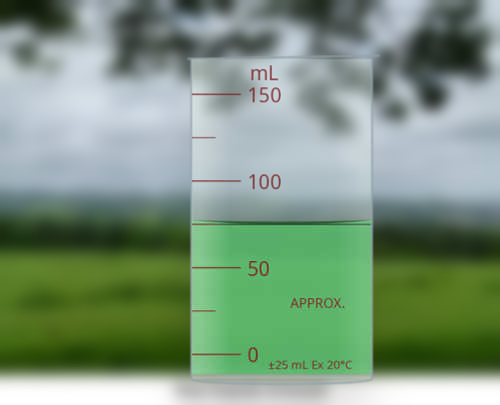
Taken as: 75,mL
